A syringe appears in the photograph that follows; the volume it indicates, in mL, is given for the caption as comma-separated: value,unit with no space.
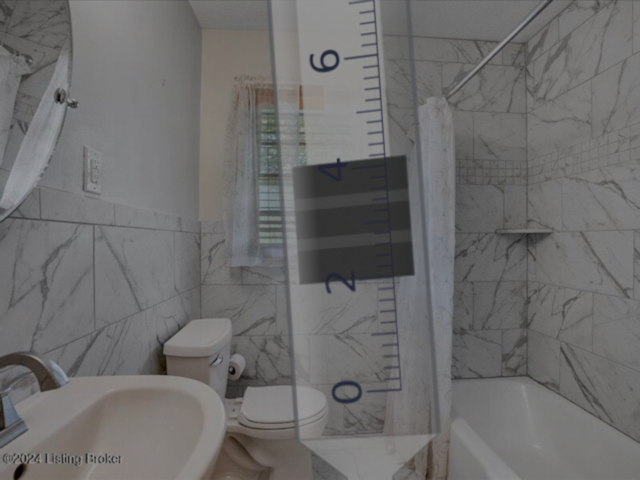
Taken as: 2,mL
